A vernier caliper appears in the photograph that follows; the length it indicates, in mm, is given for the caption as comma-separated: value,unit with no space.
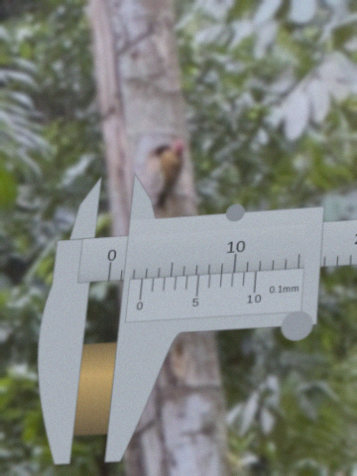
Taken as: 2.7,mm
